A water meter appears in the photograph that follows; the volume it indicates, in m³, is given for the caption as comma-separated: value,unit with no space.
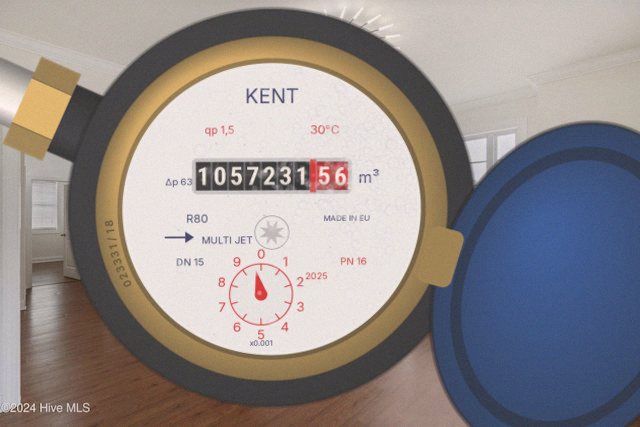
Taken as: 1057231.559,m³
